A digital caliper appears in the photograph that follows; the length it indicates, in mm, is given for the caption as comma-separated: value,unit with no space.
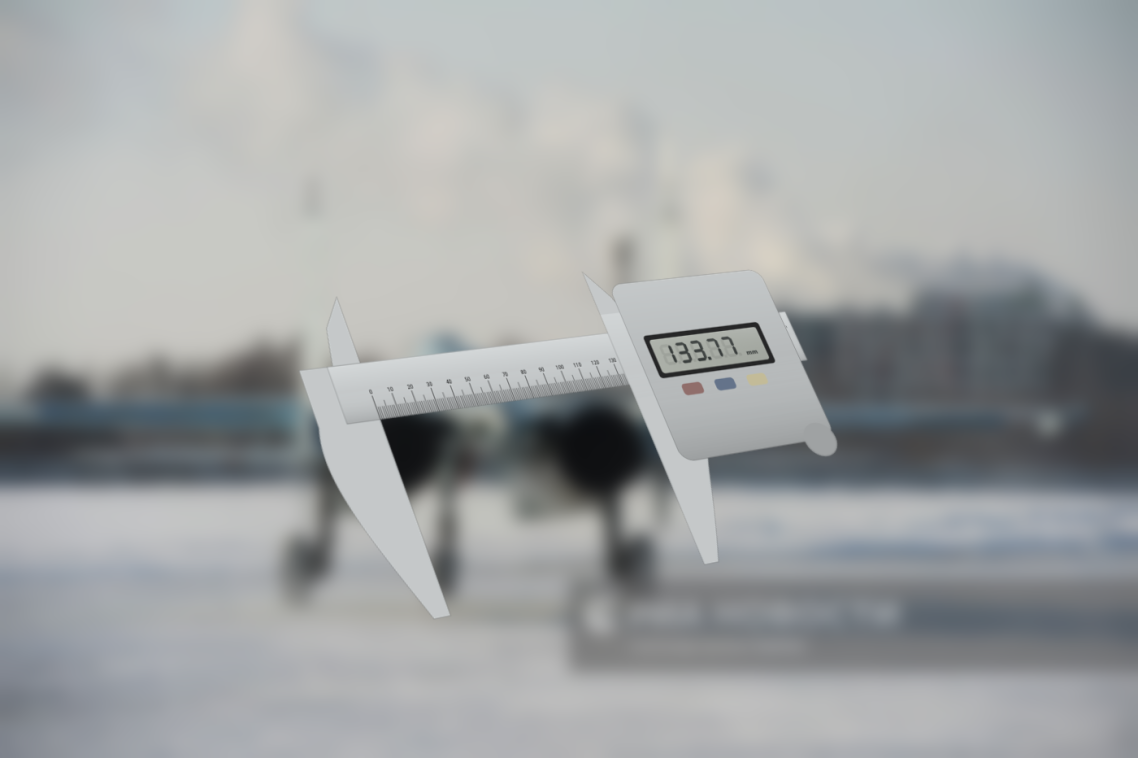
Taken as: 133.77,mm
